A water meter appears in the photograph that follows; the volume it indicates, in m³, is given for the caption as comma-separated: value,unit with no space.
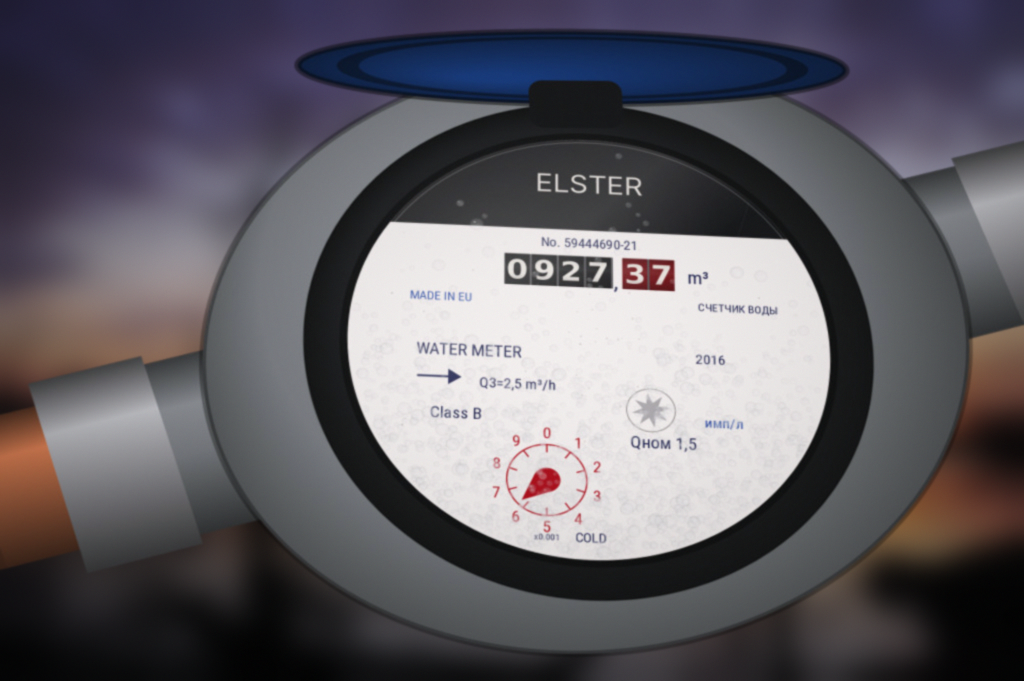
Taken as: 927.376,m³
